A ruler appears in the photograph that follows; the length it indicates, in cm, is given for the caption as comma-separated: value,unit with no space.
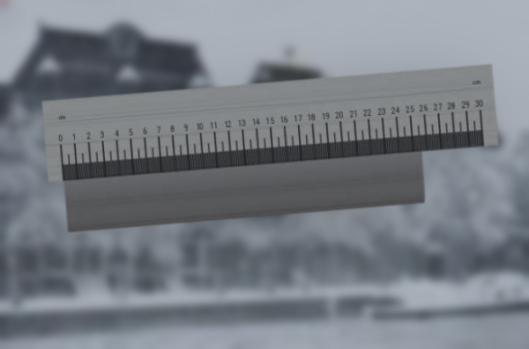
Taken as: 25.5,cm
